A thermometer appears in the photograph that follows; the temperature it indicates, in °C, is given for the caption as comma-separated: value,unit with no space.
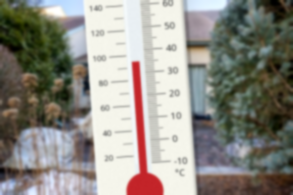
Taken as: 35,°C
